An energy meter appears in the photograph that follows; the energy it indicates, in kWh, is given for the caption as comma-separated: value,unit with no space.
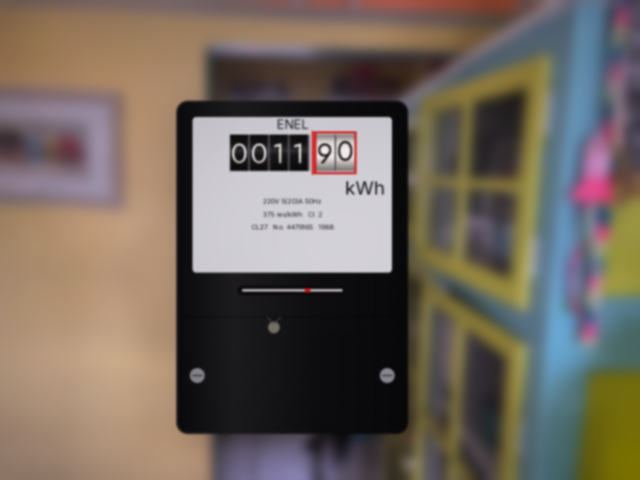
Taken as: 11.90,kWh
